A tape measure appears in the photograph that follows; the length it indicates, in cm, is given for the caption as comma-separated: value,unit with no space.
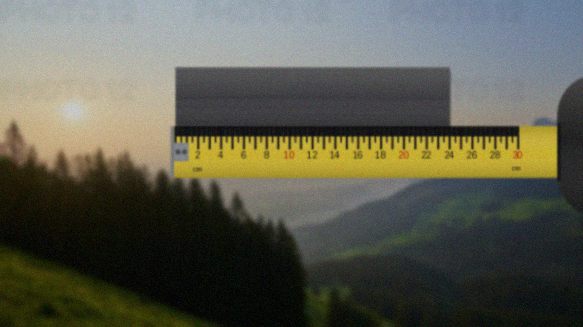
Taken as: 24,cm
